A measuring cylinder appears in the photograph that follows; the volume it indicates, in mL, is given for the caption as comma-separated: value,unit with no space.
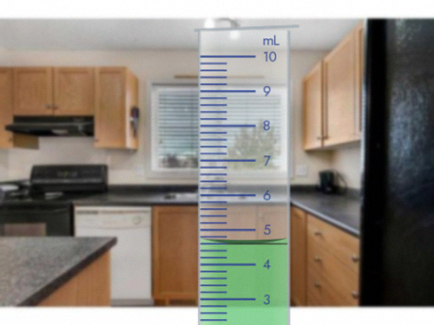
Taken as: 4.6,mL
